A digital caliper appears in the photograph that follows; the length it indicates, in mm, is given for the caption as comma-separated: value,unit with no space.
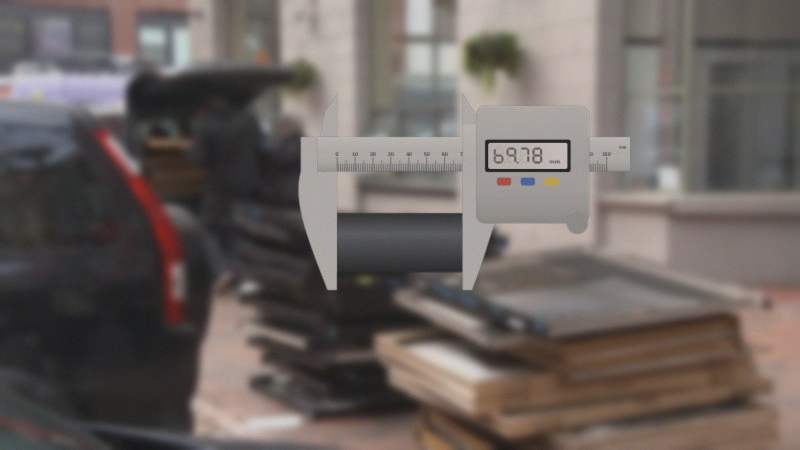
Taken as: 69.78,mm
